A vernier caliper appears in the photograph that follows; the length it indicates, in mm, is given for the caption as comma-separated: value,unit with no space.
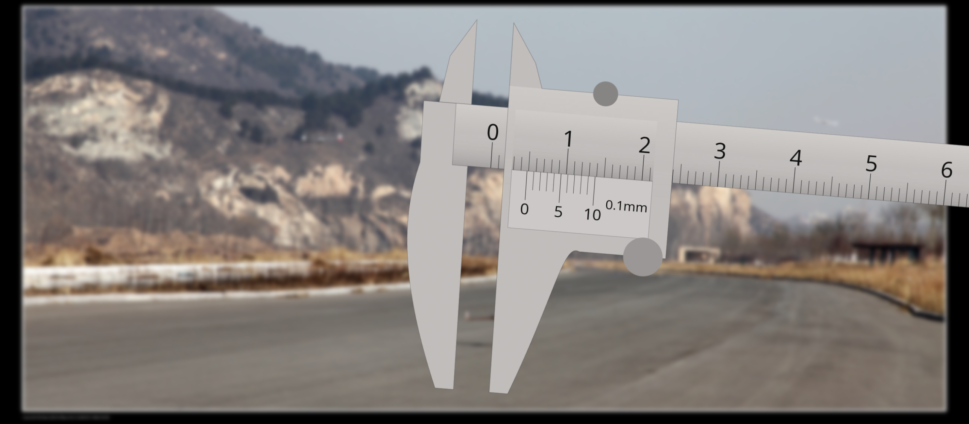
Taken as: 4.8,mm
